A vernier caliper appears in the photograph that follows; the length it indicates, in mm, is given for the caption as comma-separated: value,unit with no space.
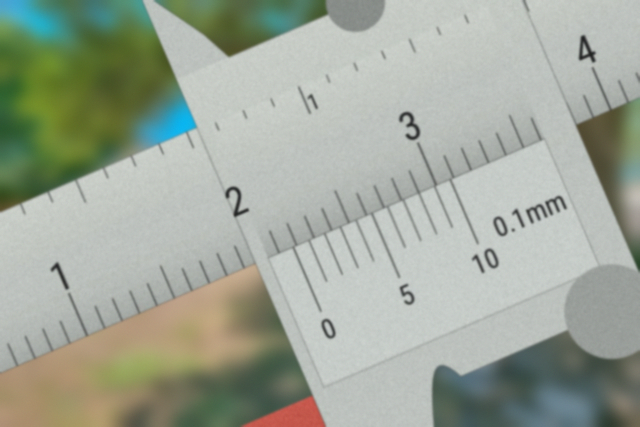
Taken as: 21.8,mm
